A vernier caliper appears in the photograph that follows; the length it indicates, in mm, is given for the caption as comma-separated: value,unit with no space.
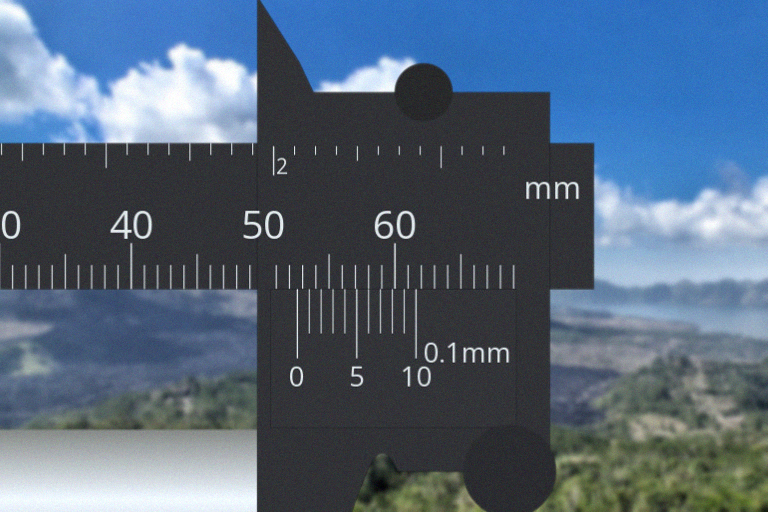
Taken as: 52.6,mm
